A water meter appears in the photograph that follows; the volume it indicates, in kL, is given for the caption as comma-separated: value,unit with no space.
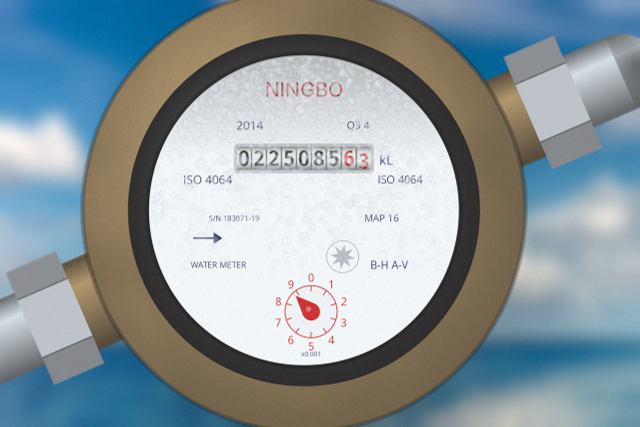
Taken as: 225085.628,kL
